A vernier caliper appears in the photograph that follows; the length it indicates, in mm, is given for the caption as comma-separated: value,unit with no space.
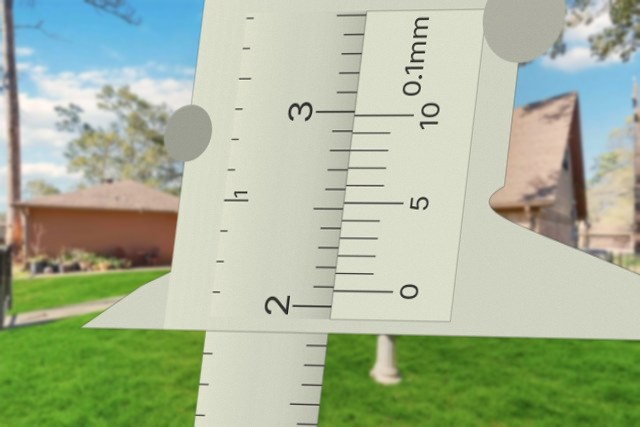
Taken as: 20.8,mm
